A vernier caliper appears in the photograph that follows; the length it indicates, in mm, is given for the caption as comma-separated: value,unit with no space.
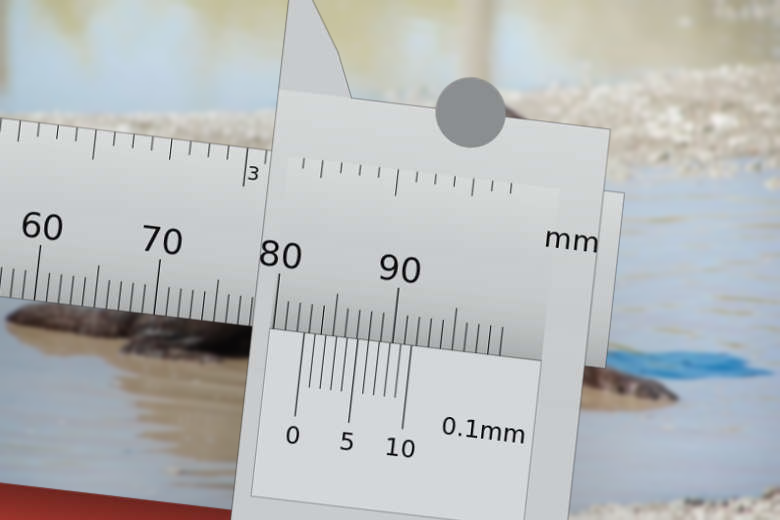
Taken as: 82.6,mm
